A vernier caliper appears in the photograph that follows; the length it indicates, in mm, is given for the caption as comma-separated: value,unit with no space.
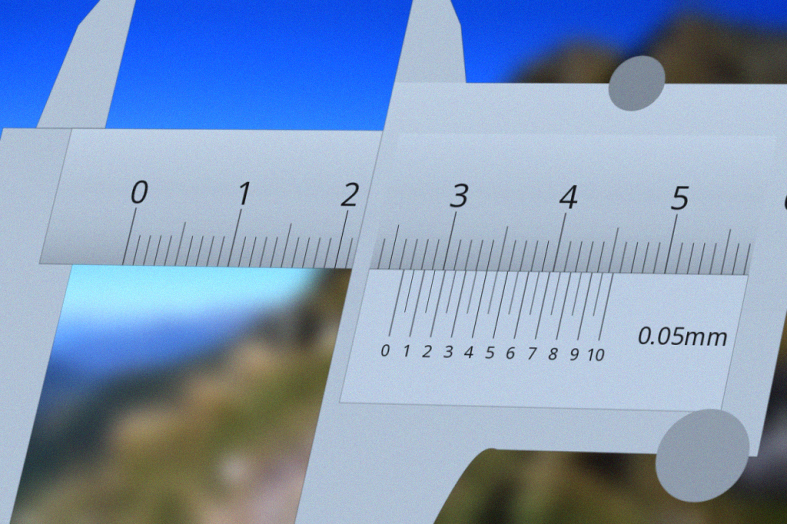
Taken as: 26.4,mm
